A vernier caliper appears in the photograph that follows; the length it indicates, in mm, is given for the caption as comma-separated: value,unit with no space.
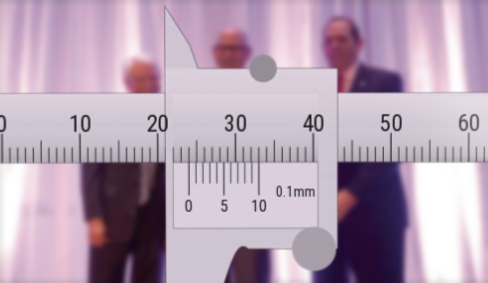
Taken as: 24.0,mm
